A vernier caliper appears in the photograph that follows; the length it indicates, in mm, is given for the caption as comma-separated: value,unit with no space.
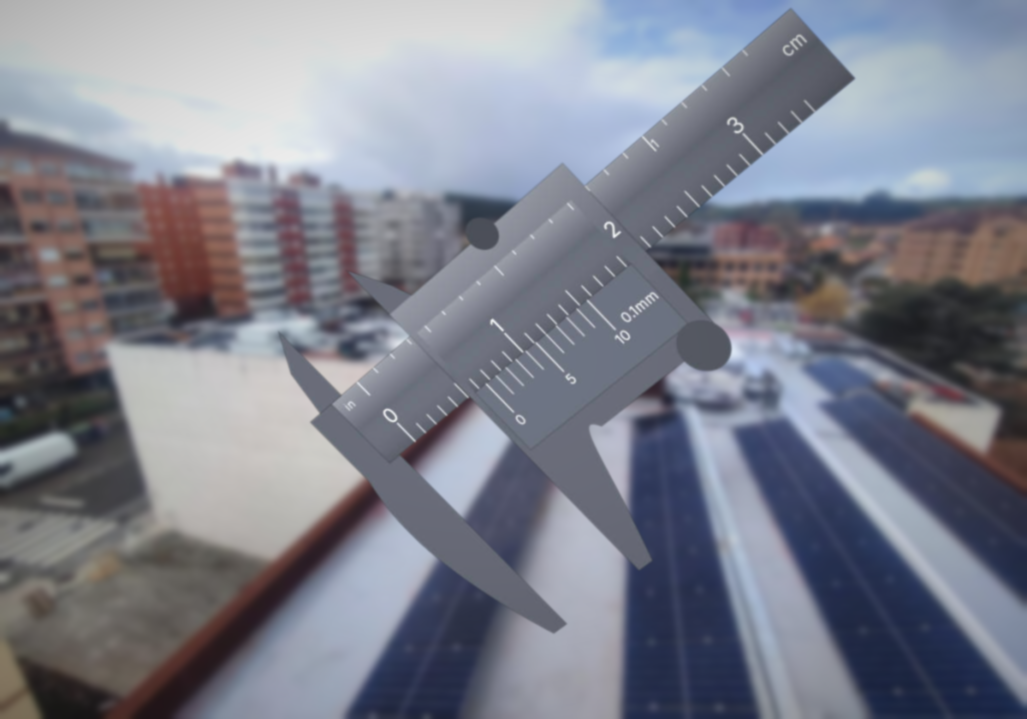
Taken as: 6.6,mm
